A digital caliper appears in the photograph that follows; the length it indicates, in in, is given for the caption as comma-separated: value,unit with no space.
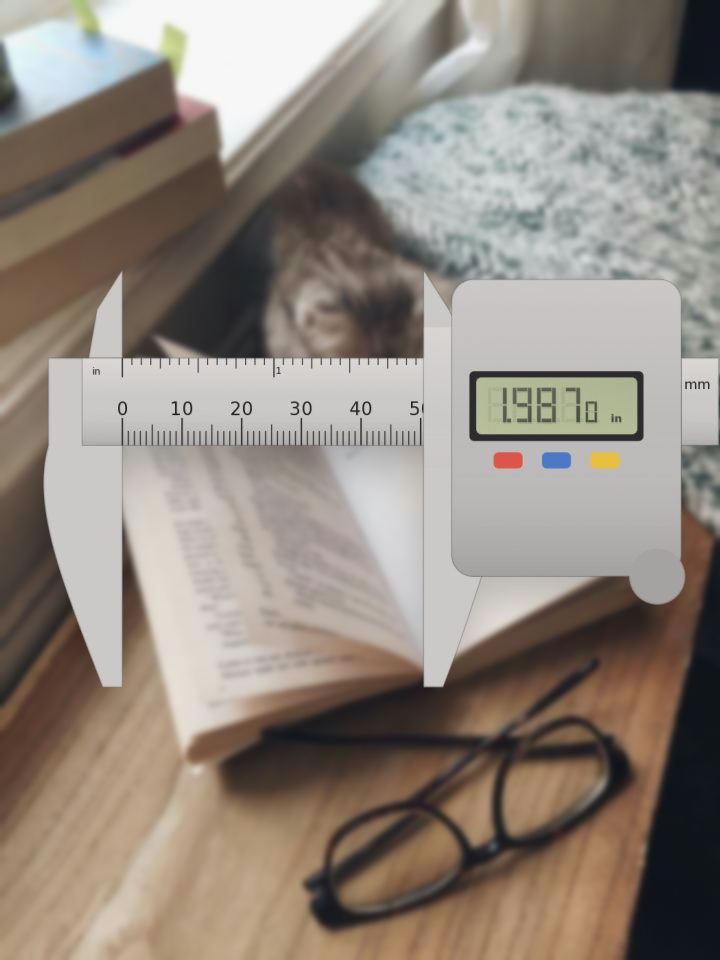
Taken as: 1.9870,in
